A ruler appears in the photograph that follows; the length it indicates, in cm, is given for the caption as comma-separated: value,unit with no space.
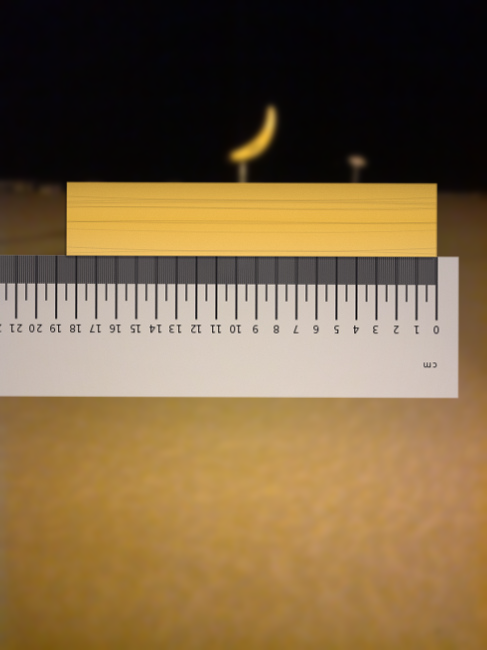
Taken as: 18.5,cm
